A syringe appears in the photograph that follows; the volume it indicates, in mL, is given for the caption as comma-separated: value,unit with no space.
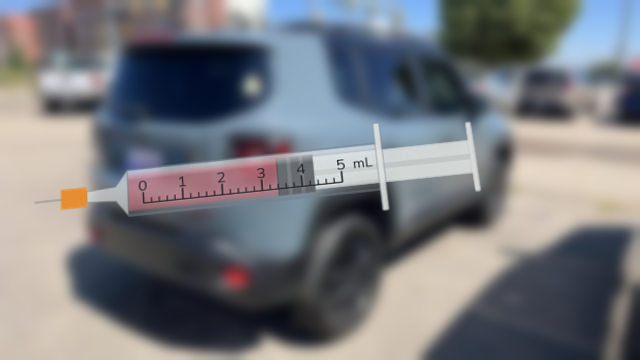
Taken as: 3.4,mL
